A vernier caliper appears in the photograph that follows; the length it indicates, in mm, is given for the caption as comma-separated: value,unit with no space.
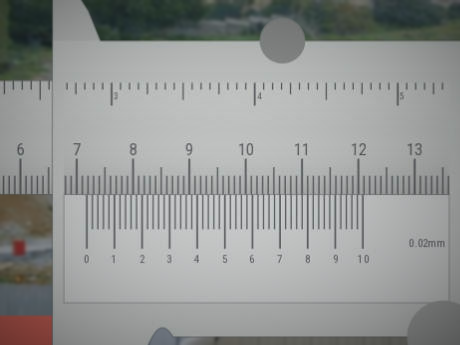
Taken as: 71.8,mm
